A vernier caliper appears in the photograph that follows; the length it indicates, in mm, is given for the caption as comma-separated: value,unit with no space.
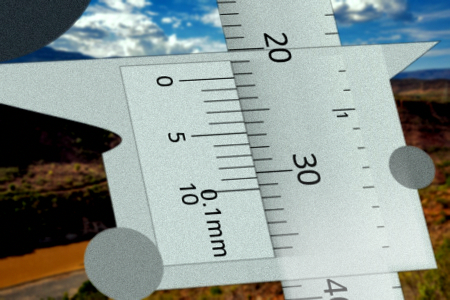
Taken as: 22.3,mm
